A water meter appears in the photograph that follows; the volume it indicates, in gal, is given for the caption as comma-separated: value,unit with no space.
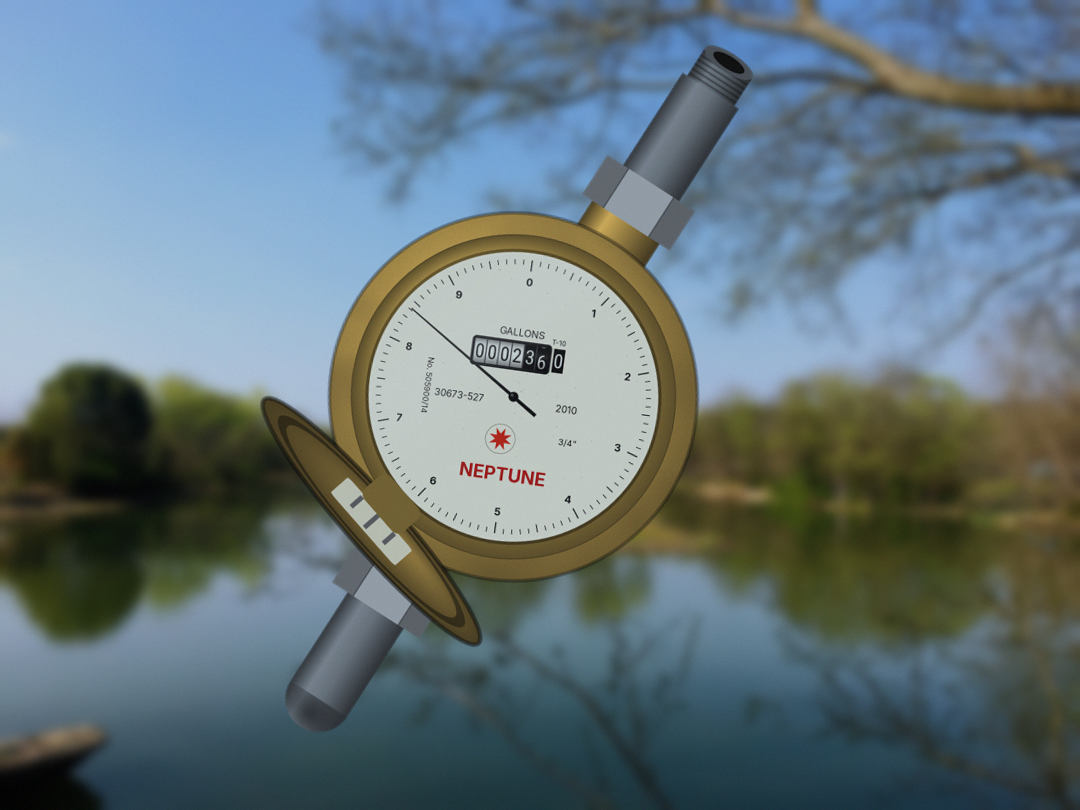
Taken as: 2358.4,gal
